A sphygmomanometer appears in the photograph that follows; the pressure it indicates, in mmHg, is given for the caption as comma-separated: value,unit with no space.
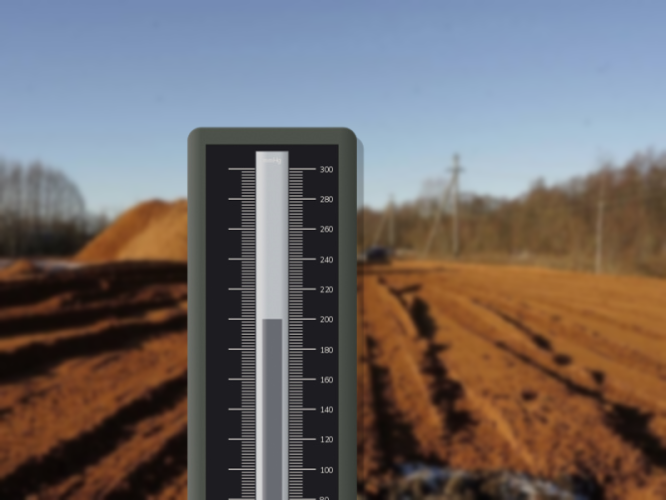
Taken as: 200,mmHg
